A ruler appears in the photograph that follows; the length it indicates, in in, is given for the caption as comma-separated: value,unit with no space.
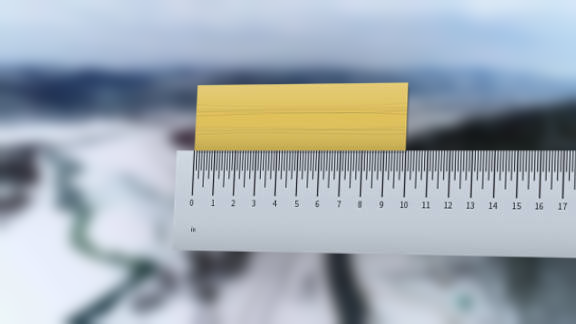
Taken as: 10,in
